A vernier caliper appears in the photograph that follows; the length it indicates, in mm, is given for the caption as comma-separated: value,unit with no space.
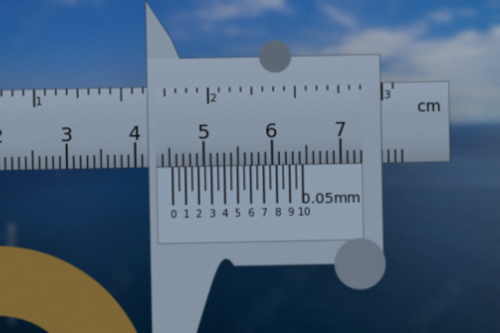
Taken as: 45.4,mm
